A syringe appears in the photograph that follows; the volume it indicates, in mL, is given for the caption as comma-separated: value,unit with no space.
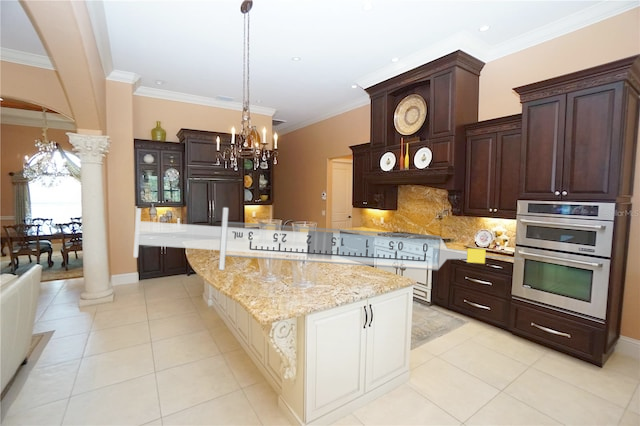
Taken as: 1.6,mL
